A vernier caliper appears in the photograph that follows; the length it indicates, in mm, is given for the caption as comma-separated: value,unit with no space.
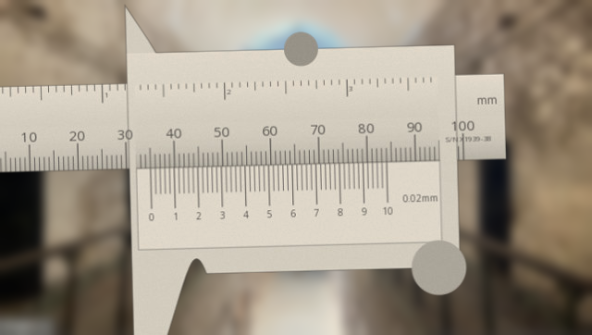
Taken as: 35.0,mm
